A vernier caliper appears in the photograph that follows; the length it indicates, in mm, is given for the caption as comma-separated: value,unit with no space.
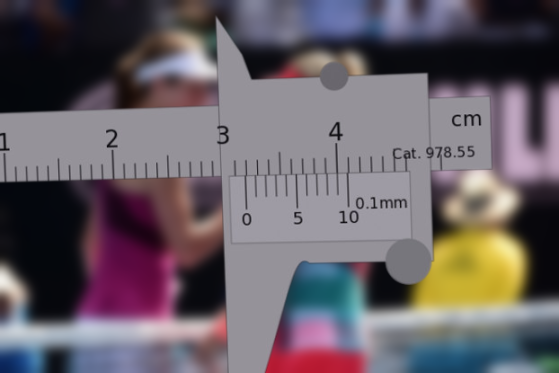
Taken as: 31.9,mm
